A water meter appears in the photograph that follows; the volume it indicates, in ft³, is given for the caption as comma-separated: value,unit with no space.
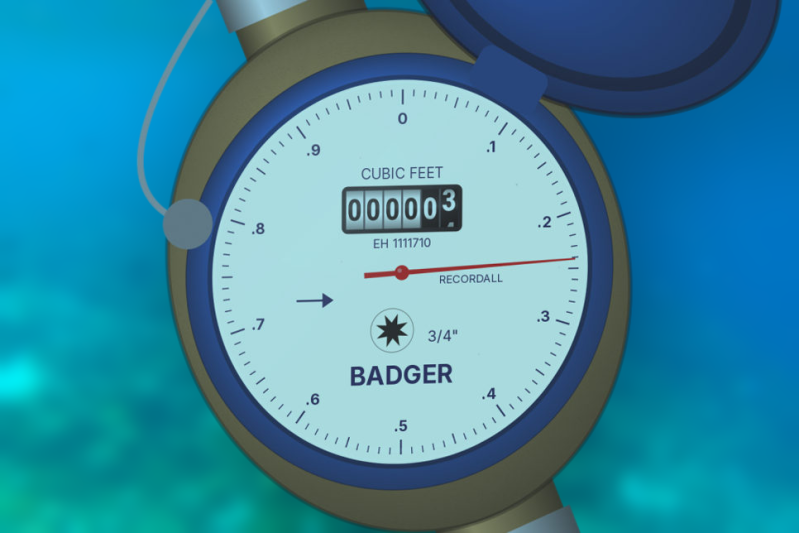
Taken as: 3.24,ft³
